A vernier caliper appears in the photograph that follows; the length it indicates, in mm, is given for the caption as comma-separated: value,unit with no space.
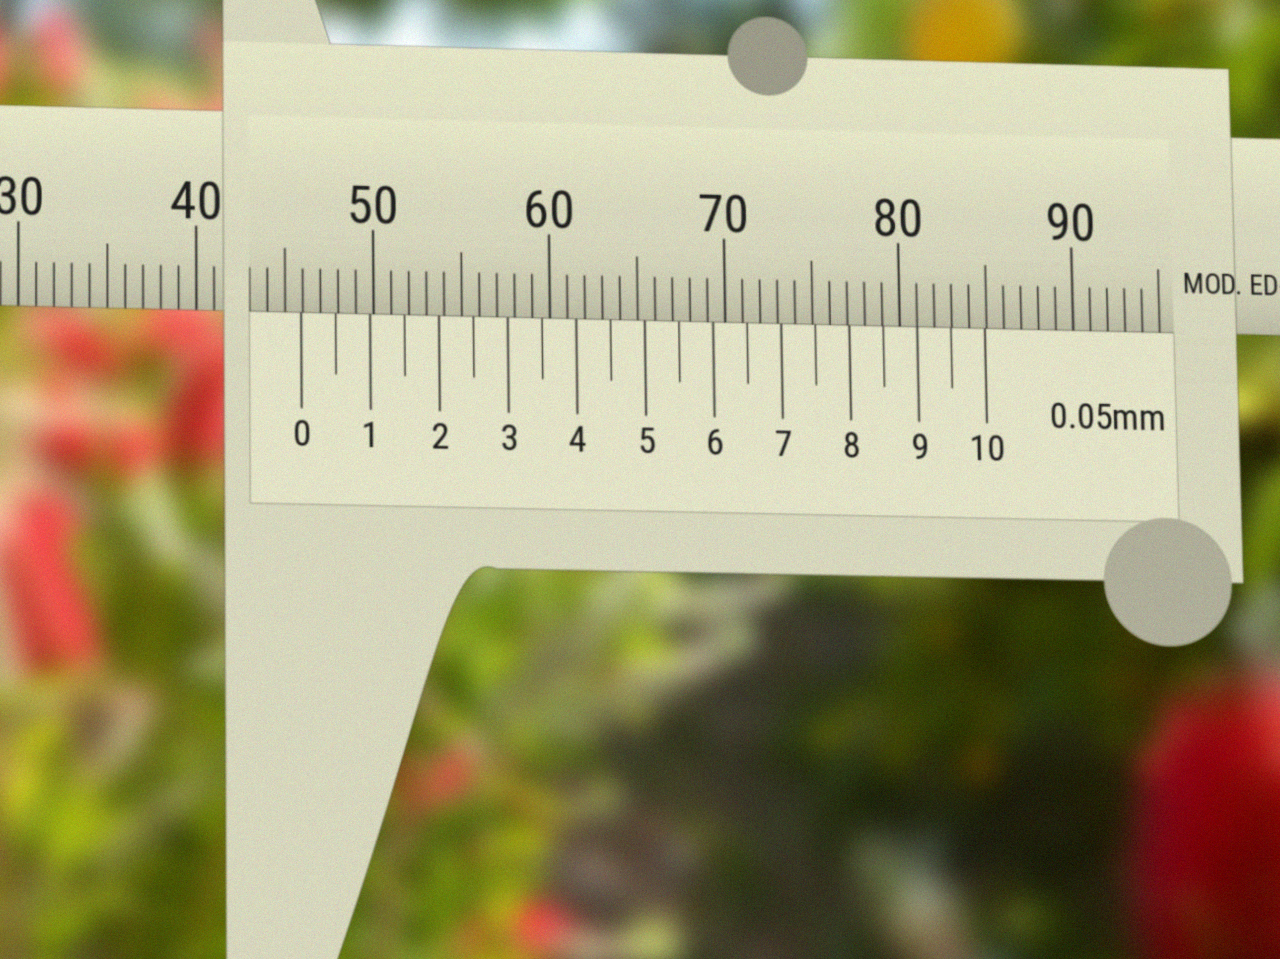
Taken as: 45.9,mm
